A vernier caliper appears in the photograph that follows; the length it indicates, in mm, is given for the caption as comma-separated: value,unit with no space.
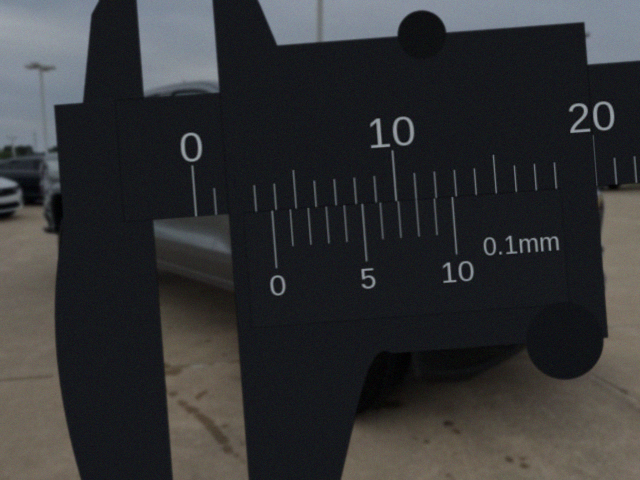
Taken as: 3.8,mm
